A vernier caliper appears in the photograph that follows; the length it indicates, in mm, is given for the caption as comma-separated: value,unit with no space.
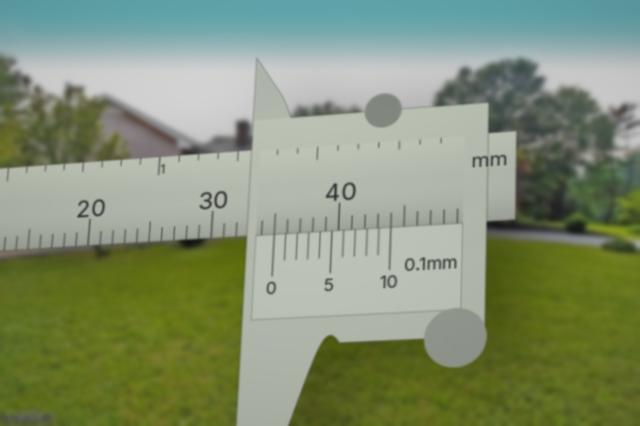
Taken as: 35.0,mm
